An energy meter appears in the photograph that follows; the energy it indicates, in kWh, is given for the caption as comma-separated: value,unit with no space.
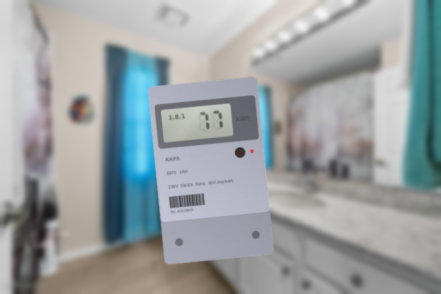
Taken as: 77,kWh
